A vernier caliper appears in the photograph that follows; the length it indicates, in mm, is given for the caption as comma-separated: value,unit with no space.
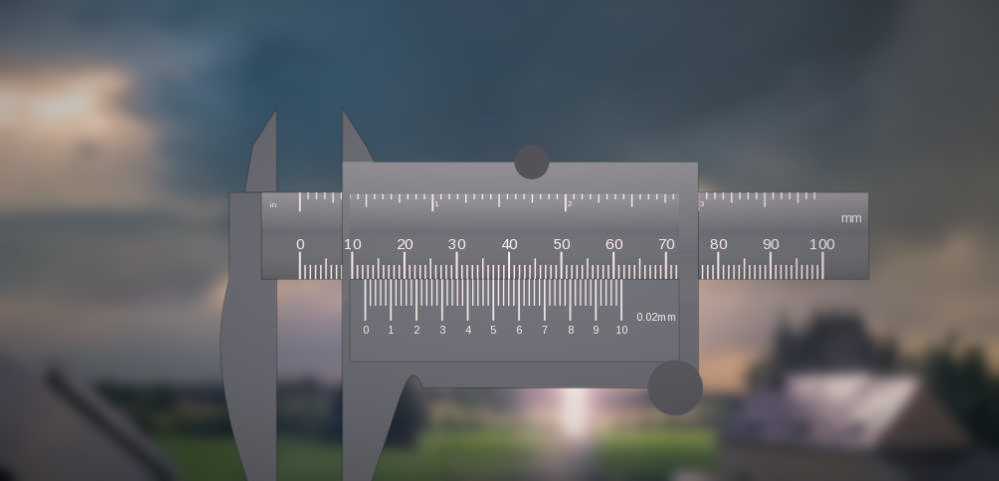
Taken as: 12.5,mm
